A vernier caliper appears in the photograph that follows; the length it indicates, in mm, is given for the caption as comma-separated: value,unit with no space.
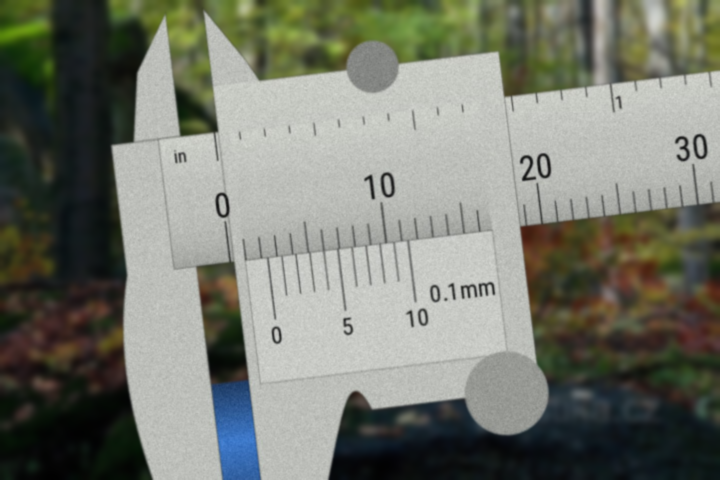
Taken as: 2.4,mm
